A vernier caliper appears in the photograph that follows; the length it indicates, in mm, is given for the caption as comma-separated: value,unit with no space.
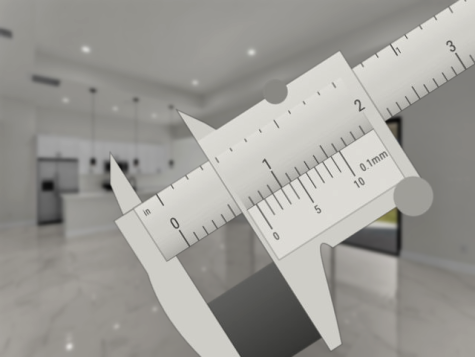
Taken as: 7.2,mm
